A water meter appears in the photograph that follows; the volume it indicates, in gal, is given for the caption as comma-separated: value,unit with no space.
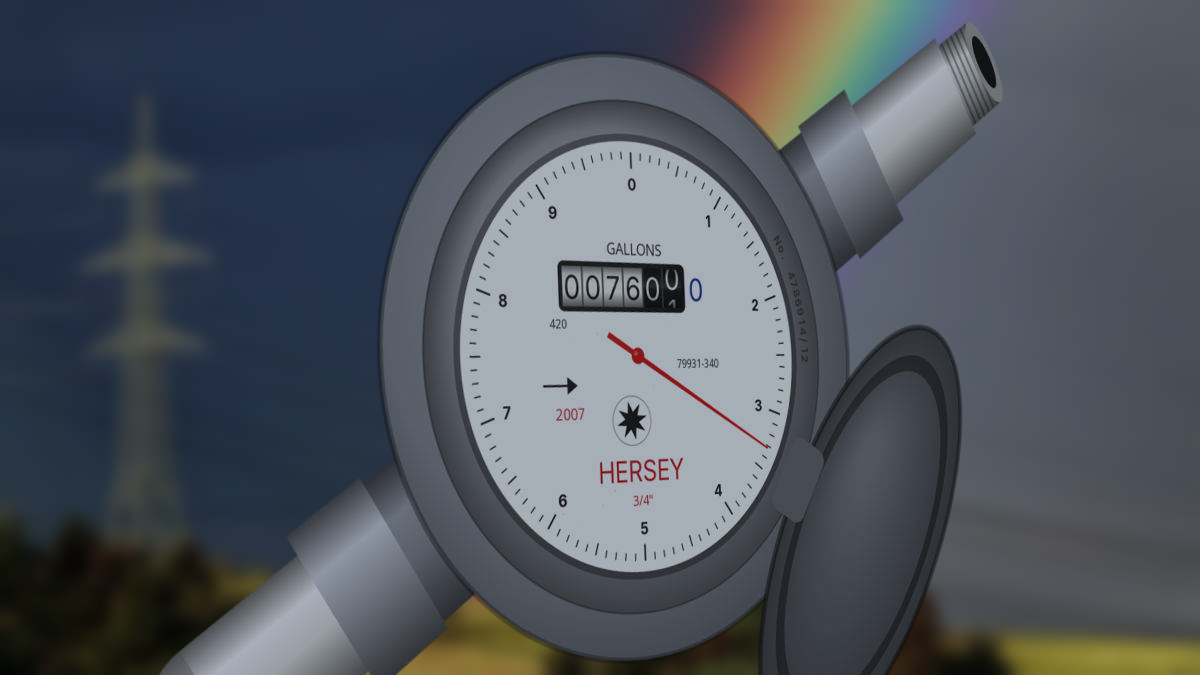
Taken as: 76003.3,gal
